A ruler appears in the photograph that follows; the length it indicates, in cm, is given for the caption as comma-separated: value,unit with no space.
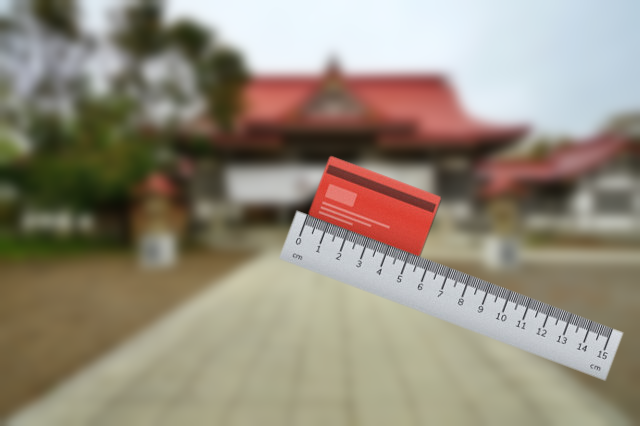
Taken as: 5.5,cm
